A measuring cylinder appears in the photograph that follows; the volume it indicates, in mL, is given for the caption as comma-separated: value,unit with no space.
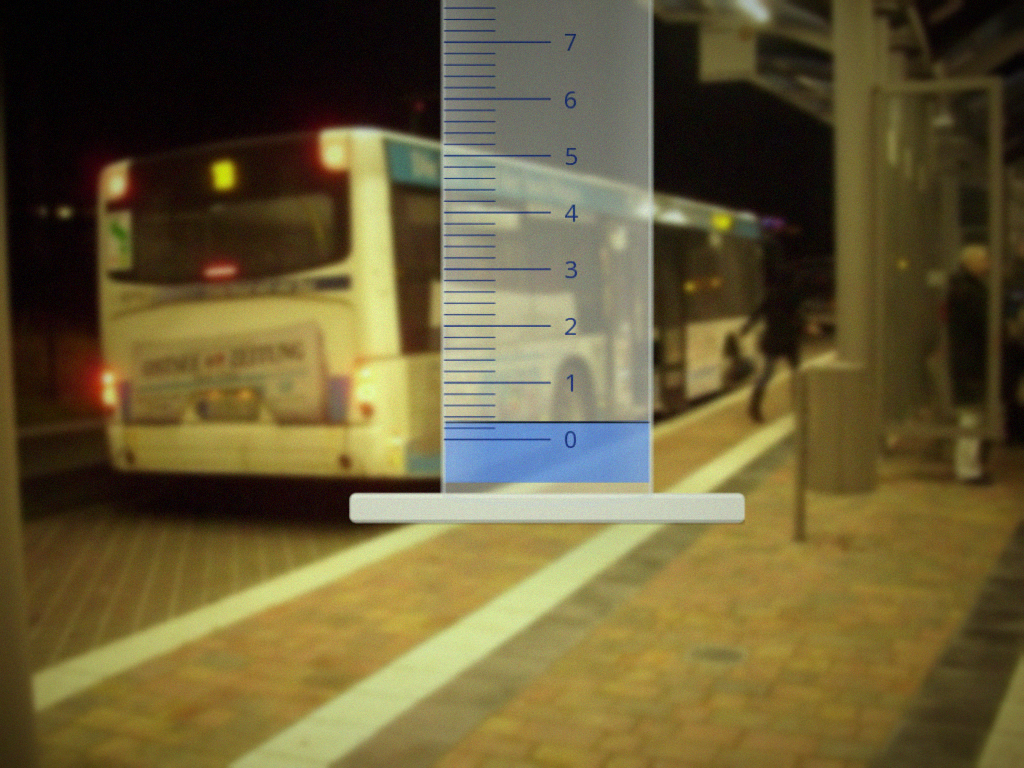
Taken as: 0.3,mL
